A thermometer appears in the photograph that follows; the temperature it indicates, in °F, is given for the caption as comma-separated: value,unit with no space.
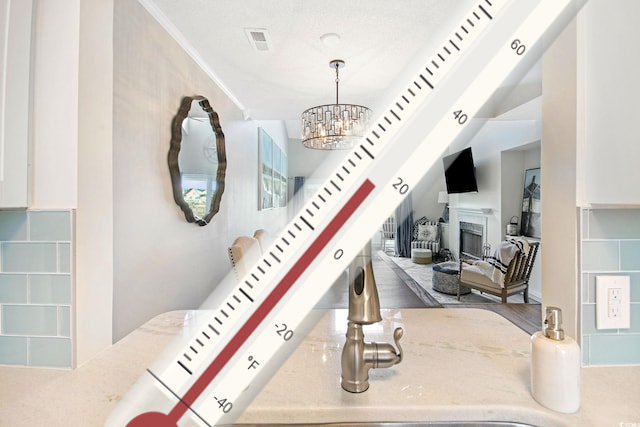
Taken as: 16,°F
